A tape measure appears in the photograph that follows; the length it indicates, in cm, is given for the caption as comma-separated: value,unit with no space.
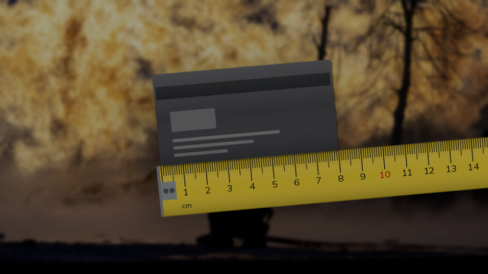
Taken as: 8,cm
